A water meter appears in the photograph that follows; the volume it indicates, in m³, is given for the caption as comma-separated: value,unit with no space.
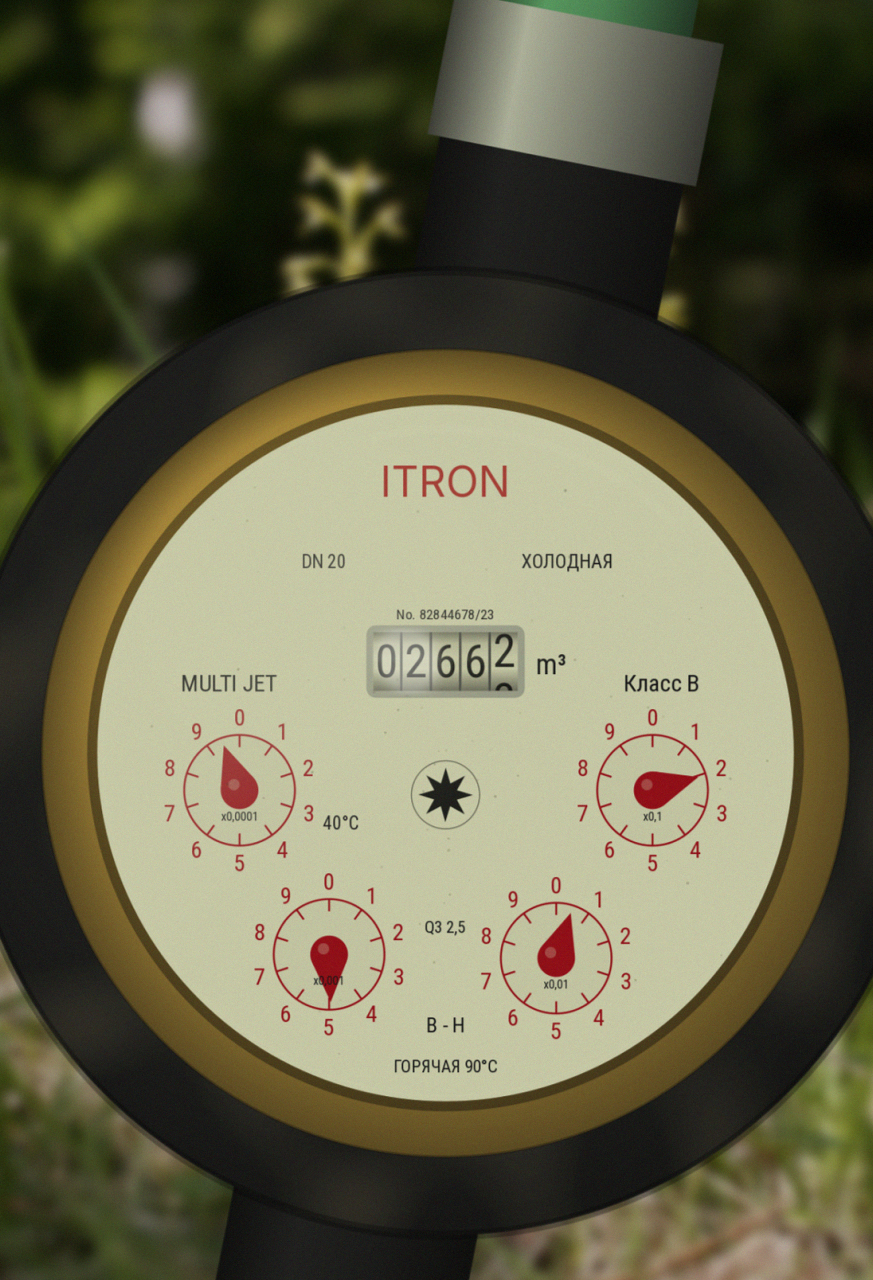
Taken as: 2662.2049,m³
